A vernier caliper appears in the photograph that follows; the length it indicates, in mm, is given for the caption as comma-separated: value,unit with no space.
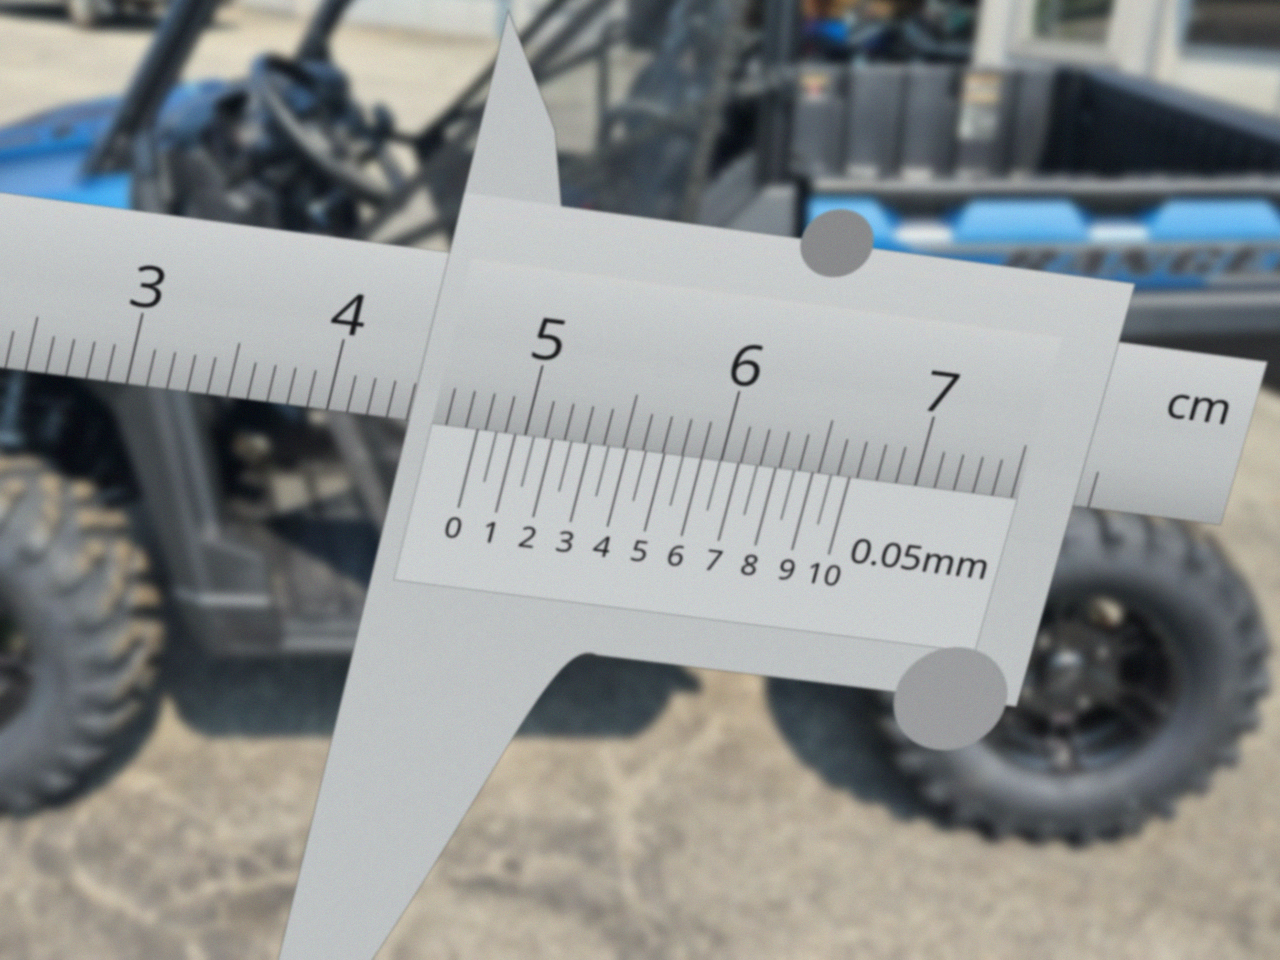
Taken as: 47.6,mm
